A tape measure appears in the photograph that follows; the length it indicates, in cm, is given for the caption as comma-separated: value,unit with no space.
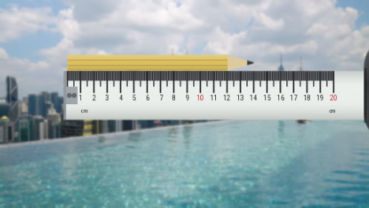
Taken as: 14,cm
